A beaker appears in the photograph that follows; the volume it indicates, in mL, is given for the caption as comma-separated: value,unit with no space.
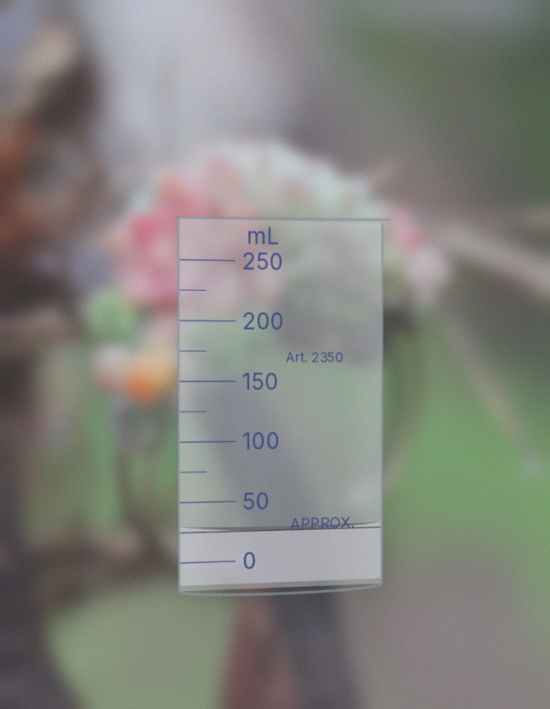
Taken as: 25,mL
